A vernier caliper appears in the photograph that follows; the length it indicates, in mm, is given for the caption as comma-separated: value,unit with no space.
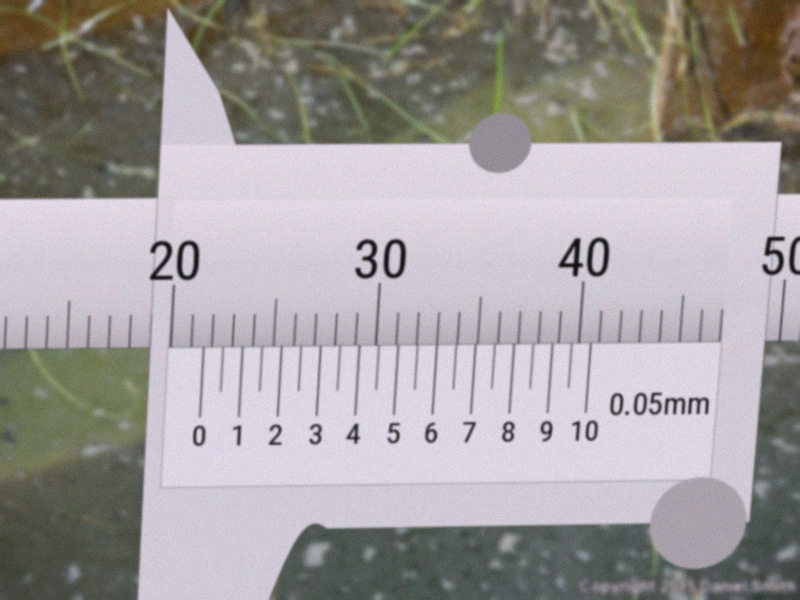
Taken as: 21.6,mm
